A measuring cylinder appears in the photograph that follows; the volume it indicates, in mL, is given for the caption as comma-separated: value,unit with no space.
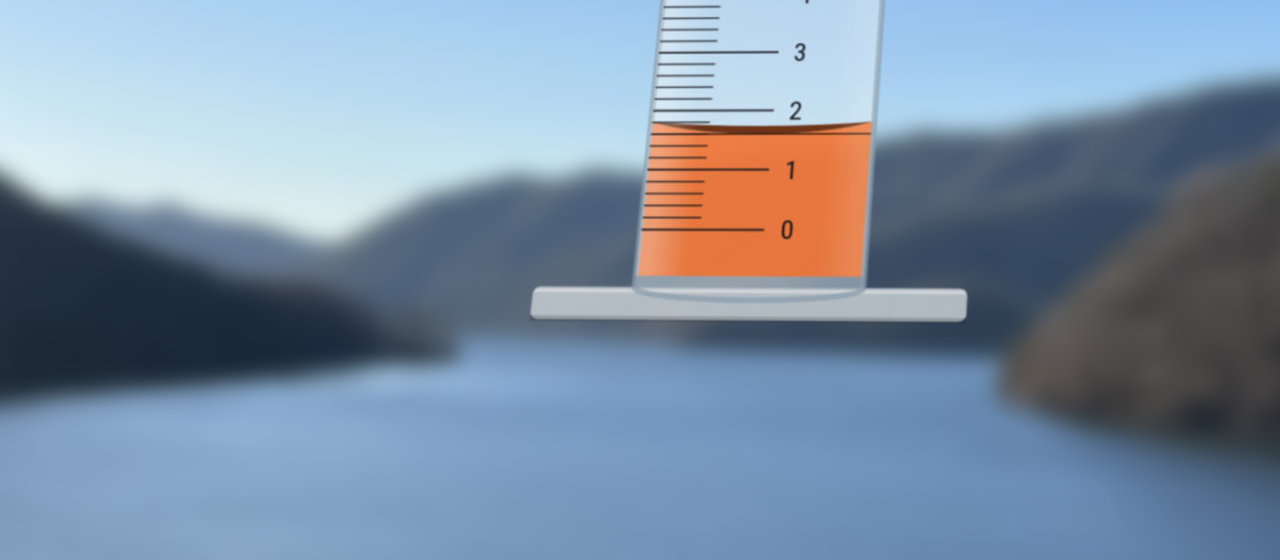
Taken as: 1.6,mL
